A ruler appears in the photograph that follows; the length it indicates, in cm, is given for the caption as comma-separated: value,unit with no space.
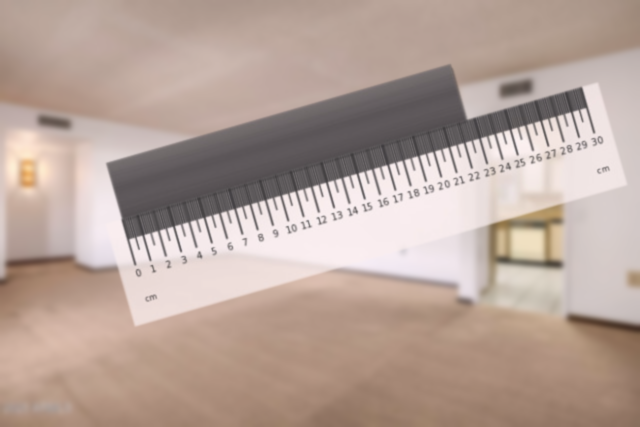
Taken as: 22.5,cm
